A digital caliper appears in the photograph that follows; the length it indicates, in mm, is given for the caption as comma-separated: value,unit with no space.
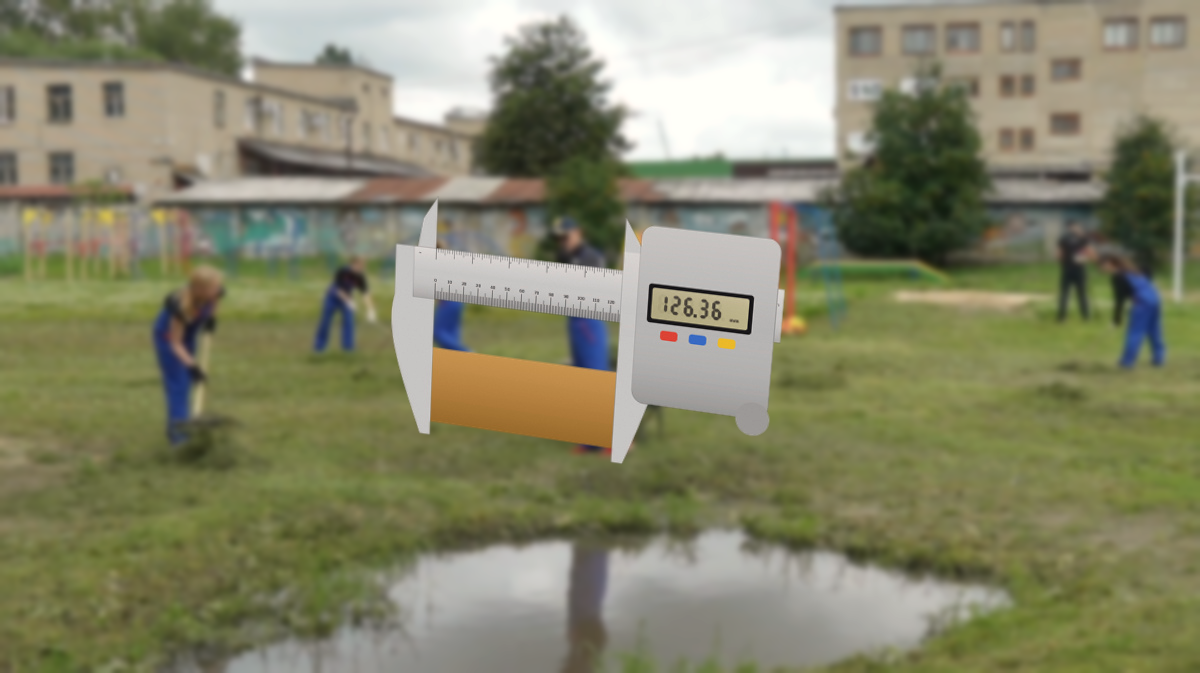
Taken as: 126.36,mm
